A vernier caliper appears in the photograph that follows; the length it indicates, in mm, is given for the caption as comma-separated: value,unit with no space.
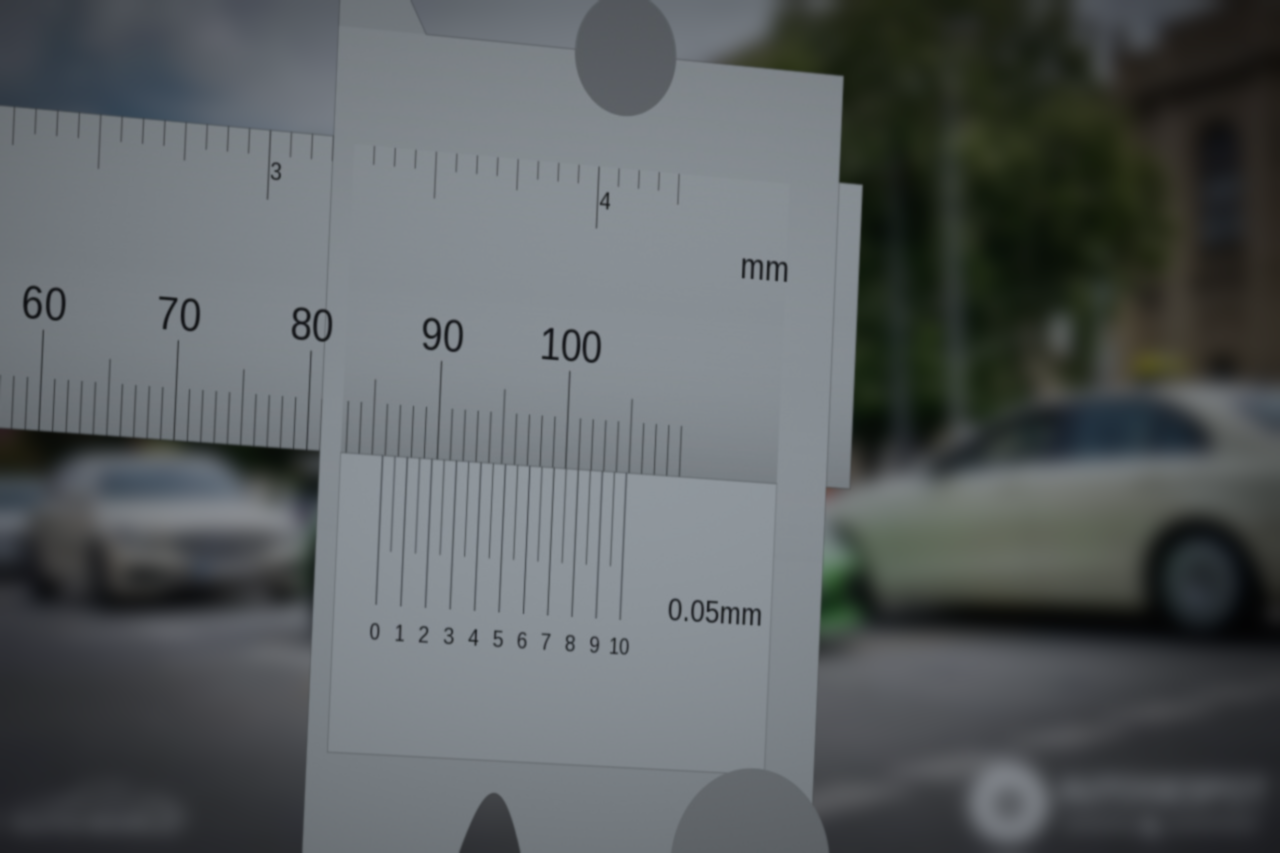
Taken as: 85.8,mm
